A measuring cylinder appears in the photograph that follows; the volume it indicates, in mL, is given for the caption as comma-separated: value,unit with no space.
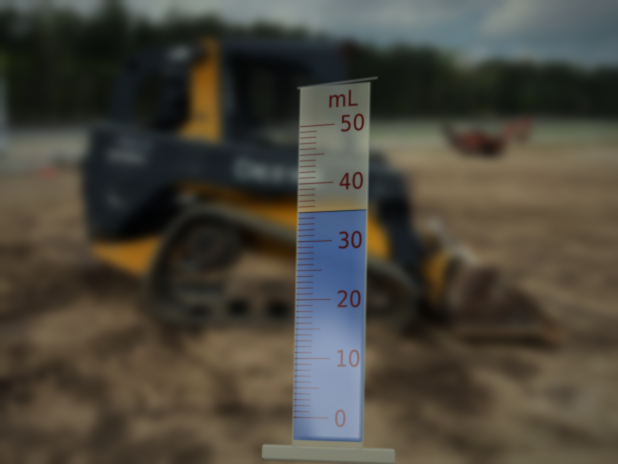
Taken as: 35,mL
